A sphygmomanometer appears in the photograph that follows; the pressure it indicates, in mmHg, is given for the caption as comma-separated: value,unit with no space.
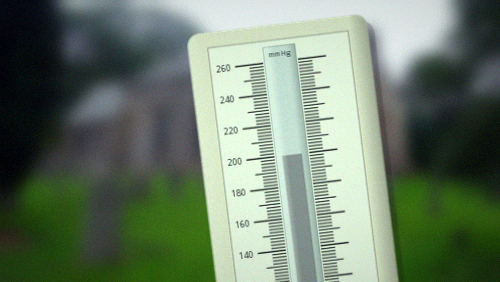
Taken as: 200,mmHg
